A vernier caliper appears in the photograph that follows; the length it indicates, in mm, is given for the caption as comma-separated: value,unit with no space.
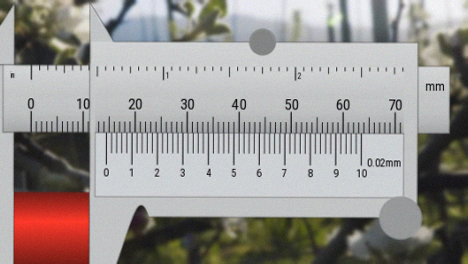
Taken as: 14.5,mm
